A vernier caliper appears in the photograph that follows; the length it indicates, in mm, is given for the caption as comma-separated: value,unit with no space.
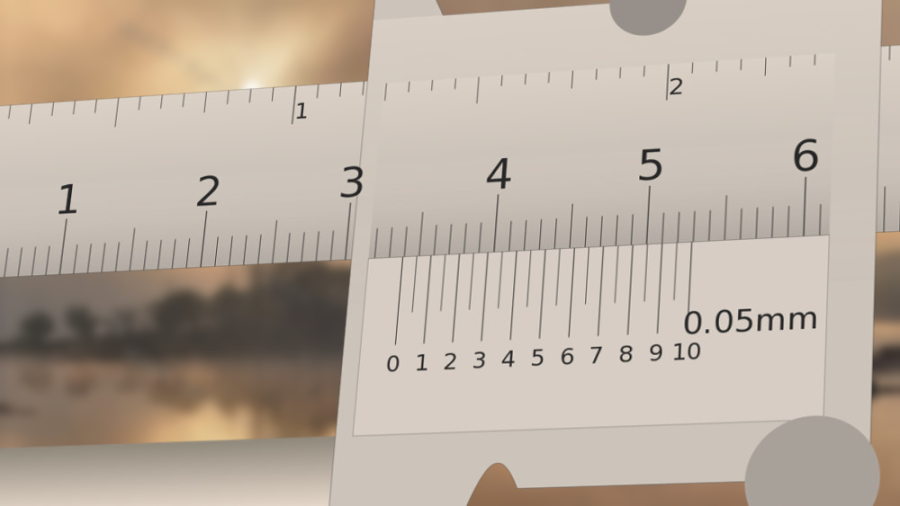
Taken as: 33.9,mm
